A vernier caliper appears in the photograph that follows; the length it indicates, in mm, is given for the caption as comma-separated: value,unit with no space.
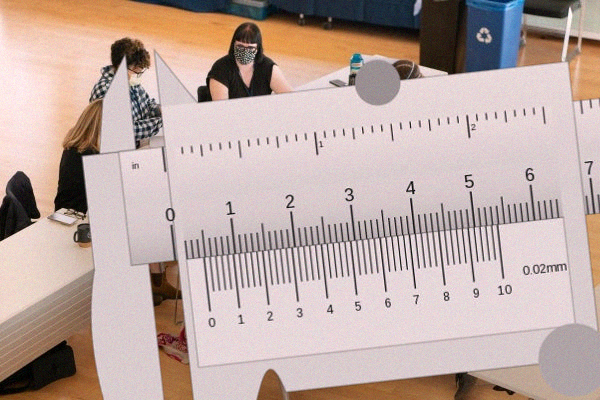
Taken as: 4.8,mm
